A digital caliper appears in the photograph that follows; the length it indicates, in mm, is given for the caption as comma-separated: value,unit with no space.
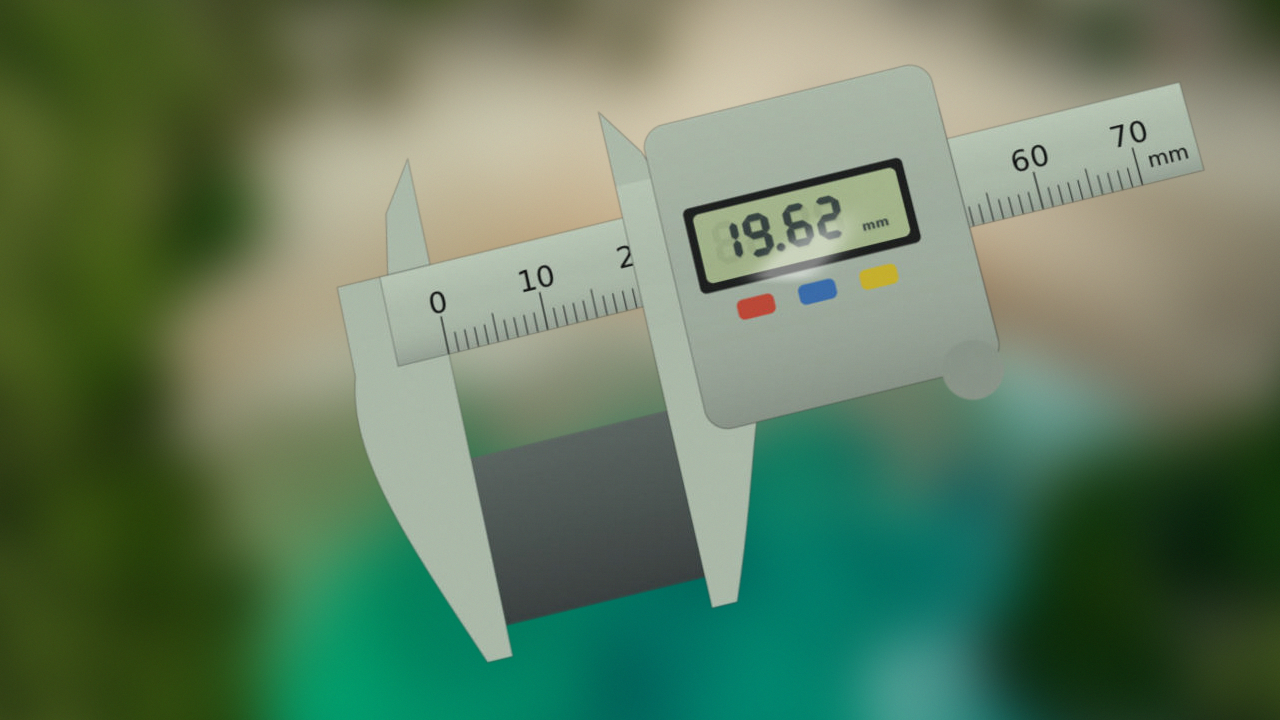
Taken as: 19.62,mm
